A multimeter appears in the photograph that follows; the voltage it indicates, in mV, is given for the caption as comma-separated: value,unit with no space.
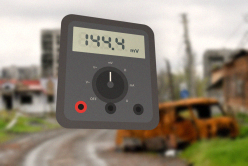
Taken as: 144.4,mV
